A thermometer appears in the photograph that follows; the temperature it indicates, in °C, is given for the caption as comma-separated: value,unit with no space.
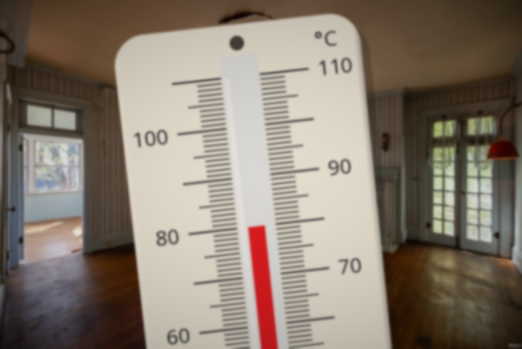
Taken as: 80,°C
